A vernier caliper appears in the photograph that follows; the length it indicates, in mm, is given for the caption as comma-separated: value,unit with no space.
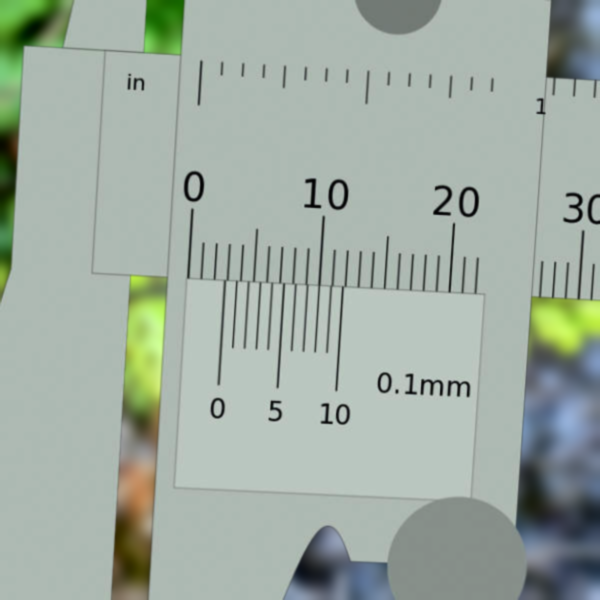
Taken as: 2.8,mm
